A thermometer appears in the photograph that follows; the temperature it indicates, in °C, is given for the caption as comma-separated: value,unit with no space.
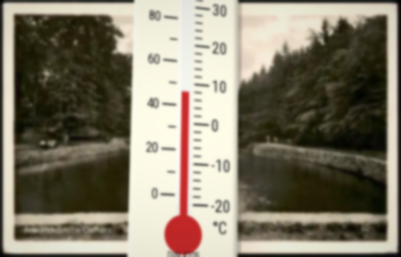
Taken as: 8,°C
